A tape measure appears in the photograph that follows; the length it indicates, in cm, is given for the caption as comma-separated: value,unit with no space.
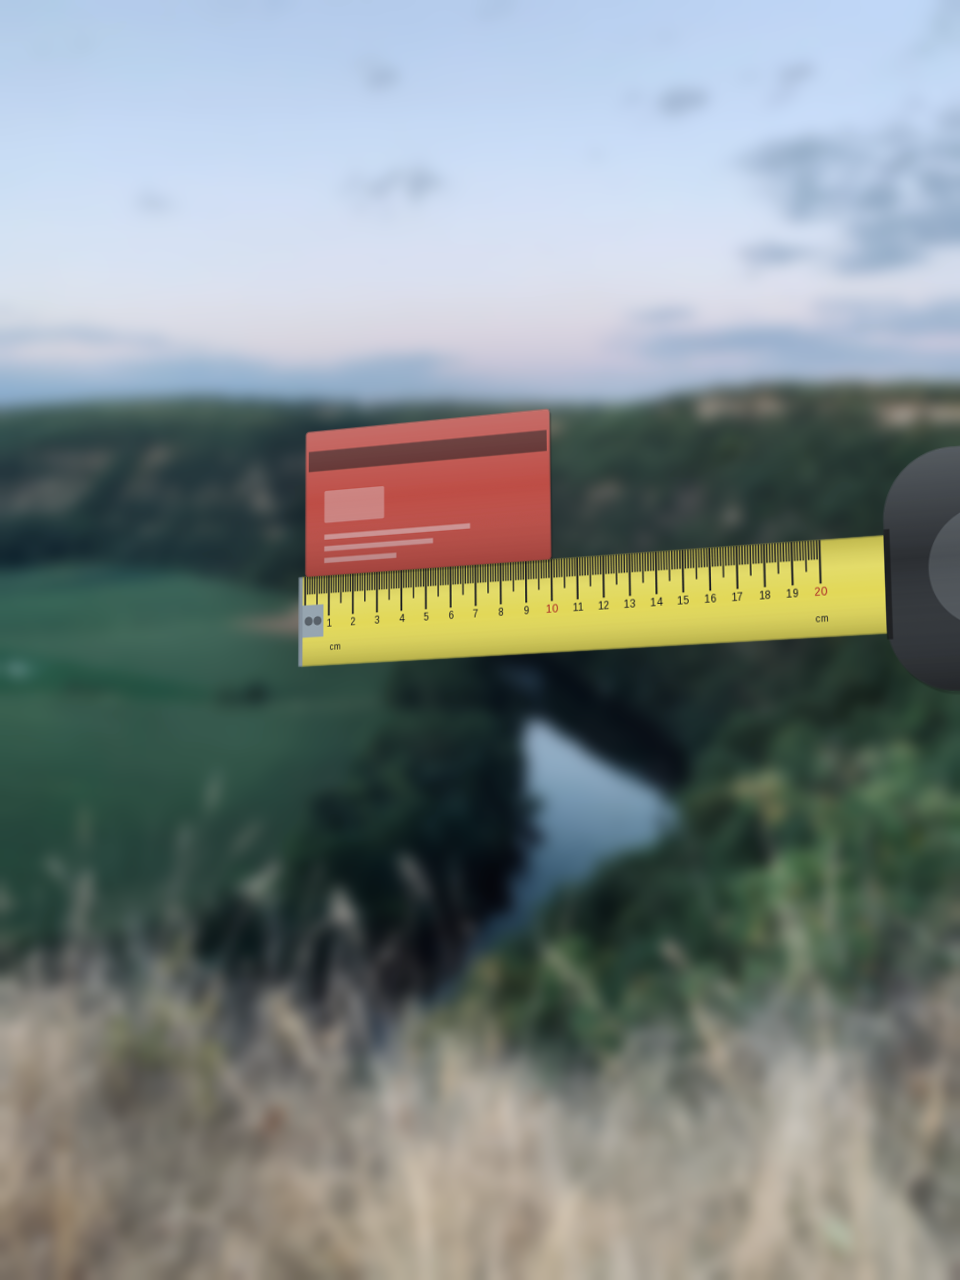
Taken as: 10,cm
